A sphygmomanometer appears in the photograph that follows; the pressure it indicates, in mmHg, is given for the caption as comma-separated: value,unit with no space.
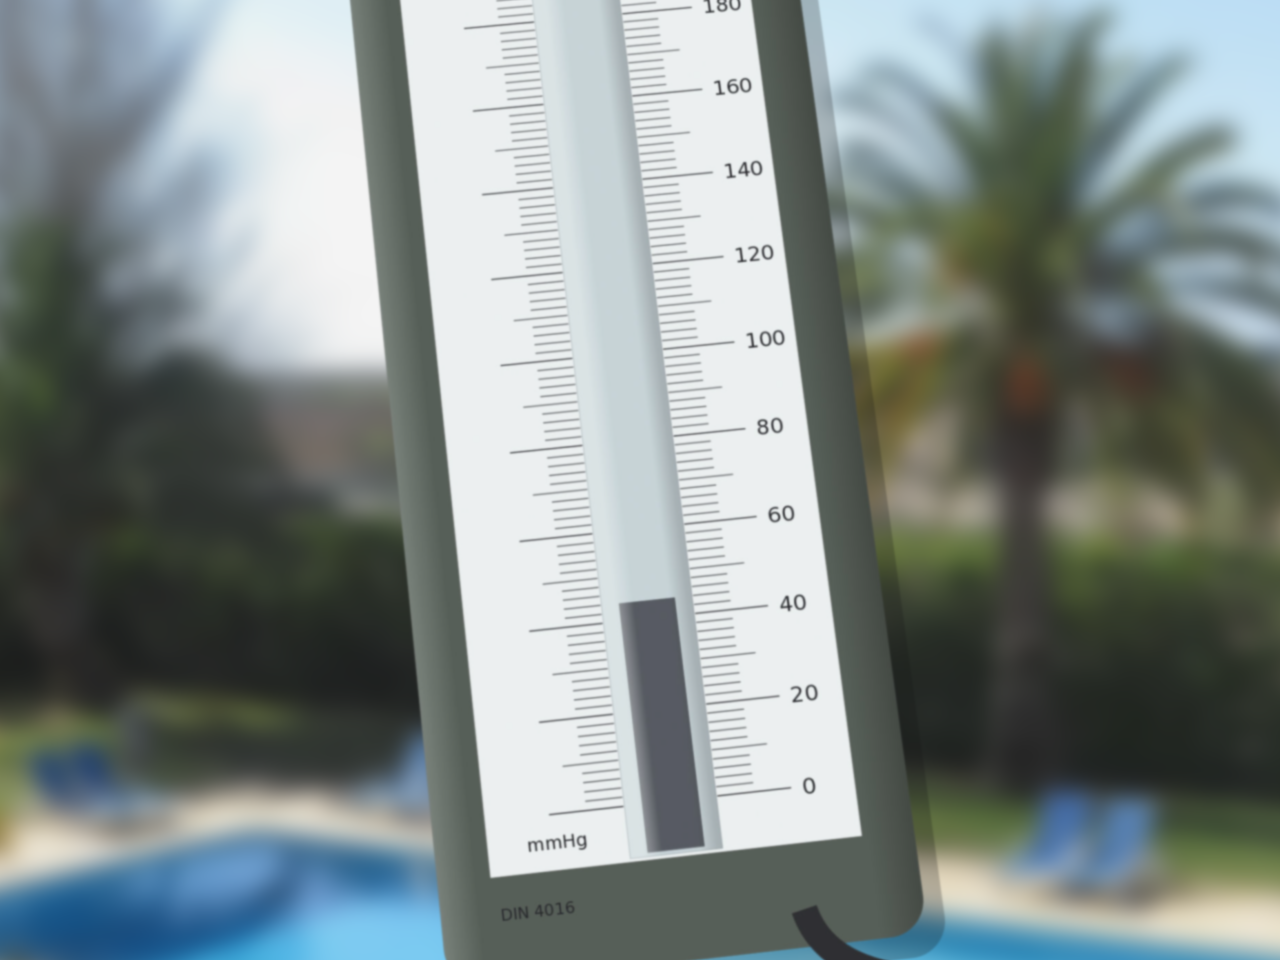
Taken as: 44,mmHg
